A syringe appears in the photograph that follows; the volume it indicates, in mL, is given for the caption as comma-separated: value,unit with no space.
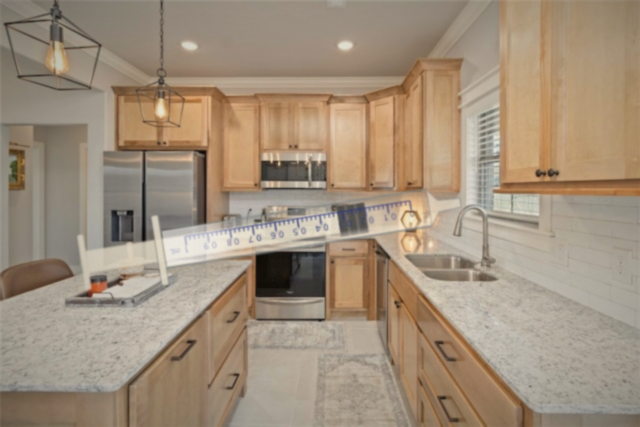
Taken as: 0.2,mL
